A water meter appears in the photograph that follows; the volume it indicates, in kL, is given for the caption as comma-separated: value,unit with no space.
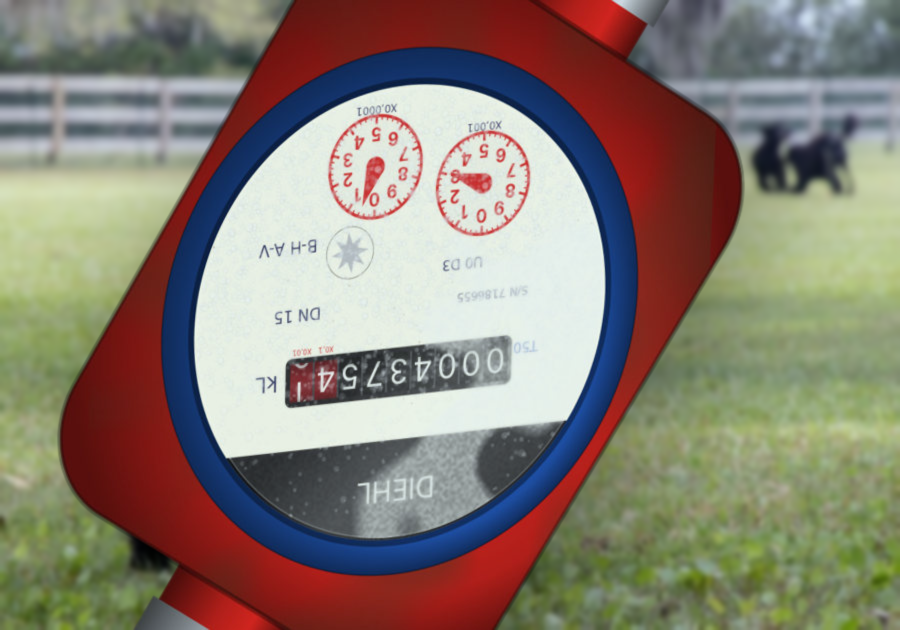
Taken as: 4375.4130,kL
